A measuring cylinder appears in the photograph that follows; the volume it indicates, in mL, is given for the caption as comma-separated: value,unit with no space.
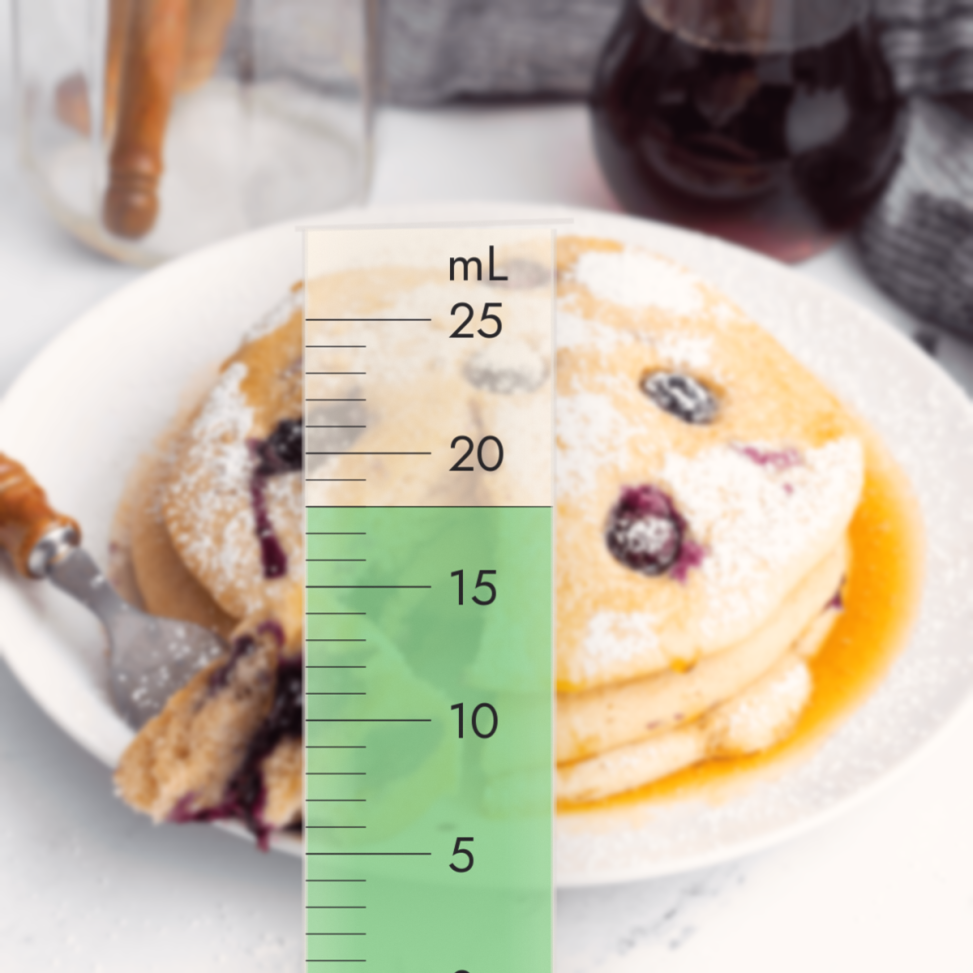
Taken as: 18,mL
